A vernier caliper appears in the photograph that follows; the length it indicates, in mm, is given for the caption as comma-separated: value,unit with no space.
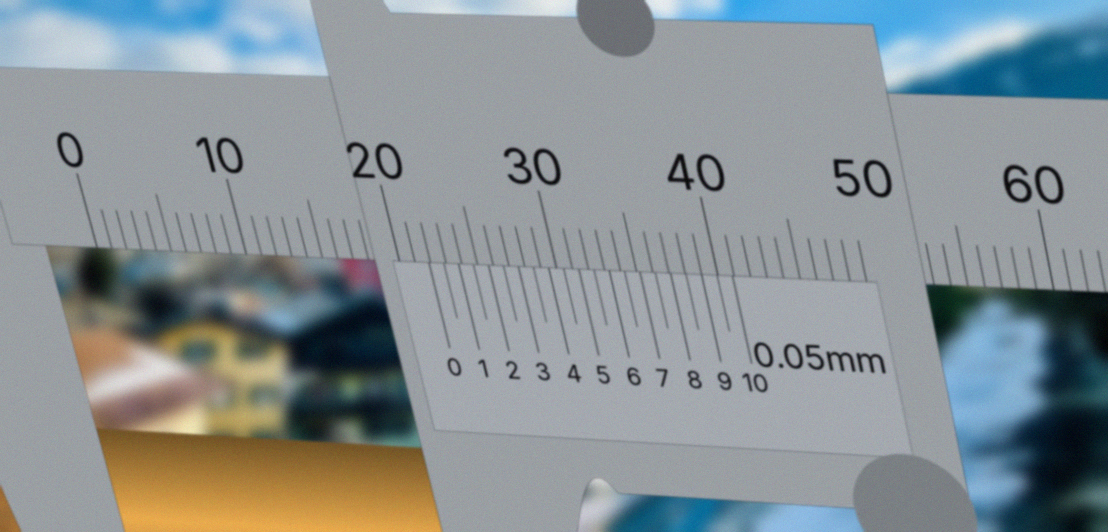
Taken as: 21.9,mm
